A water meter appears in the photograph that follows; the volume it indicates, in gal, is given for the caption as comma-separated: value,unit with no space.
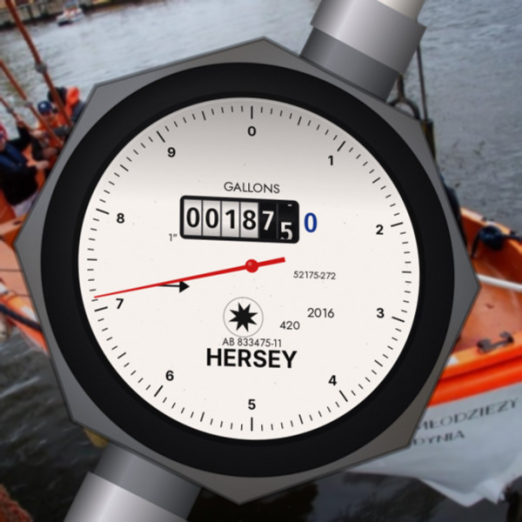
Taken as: 18747.1,gal
